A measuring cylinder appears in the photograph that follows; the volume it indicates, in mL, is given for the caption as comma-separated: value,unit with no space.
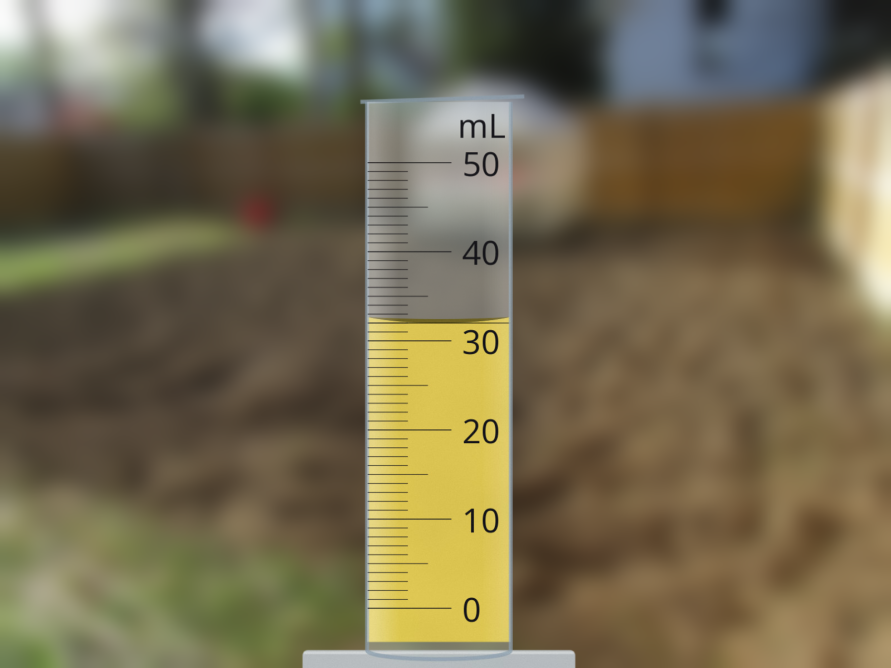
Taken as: 32,mL
